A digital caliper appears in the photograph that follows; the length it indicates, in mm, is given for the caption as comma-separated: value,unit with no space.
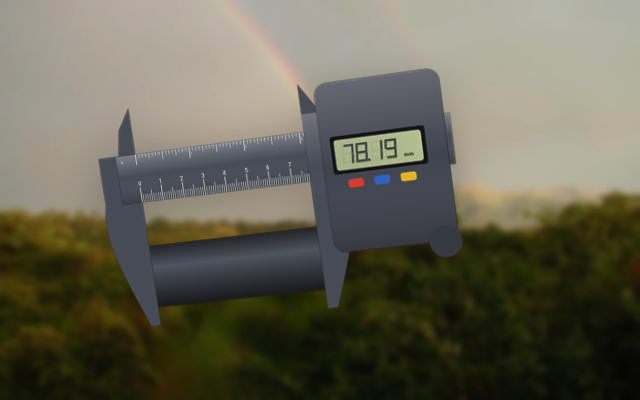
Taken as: 78.19,mm
